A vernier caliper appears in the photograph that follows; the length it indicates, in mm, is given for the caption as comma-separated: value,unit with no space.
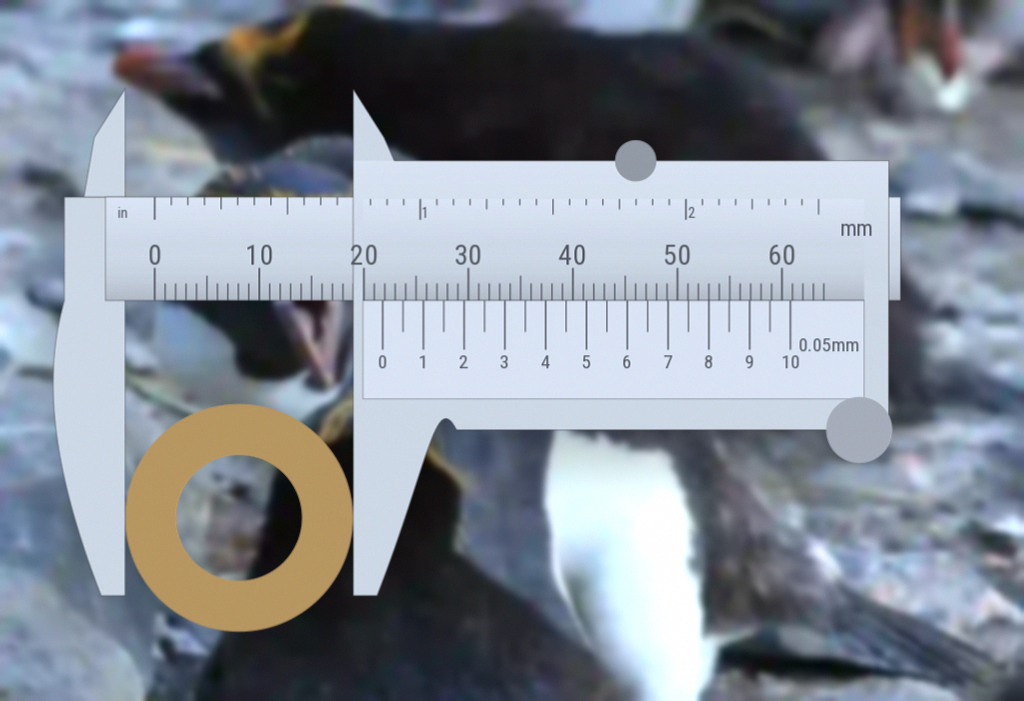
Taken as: 21.8,mm
